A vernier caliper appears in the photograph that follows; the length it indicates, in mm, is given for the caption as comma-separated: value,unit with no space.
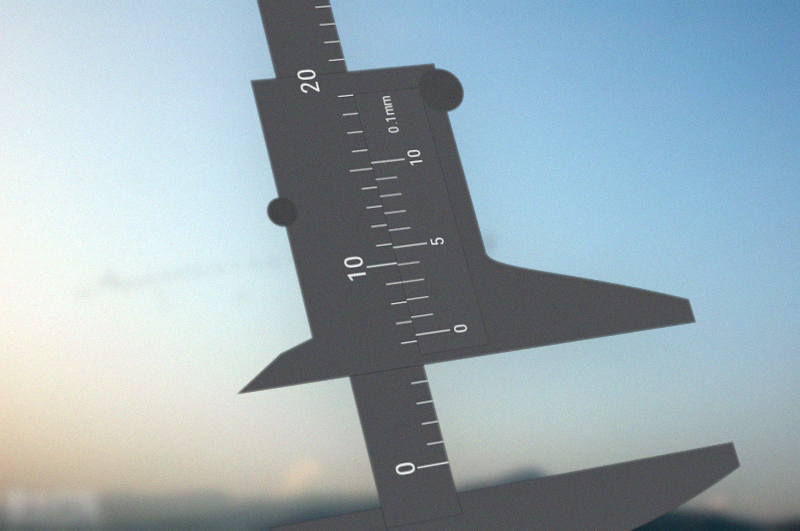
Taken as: 6.3,mm
